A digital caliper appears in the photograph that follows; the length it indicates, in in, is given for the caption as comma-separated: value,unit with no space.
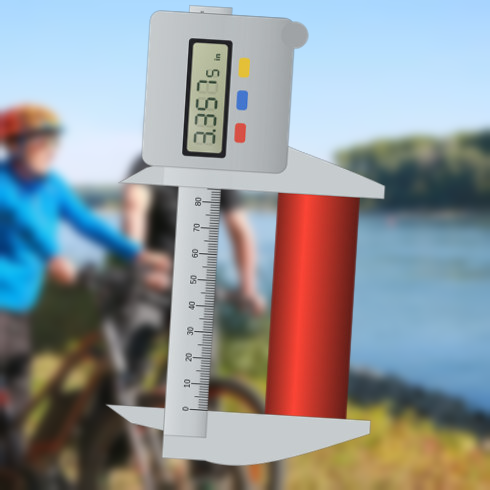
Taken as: 3.3575,in
